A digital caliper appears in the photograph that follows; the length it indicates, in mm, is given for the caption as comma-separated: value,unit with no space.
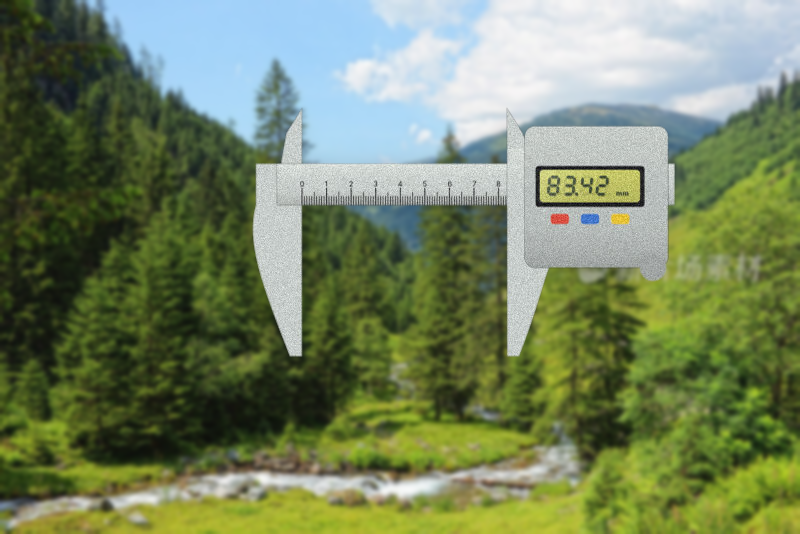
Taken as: 83.42,mm
